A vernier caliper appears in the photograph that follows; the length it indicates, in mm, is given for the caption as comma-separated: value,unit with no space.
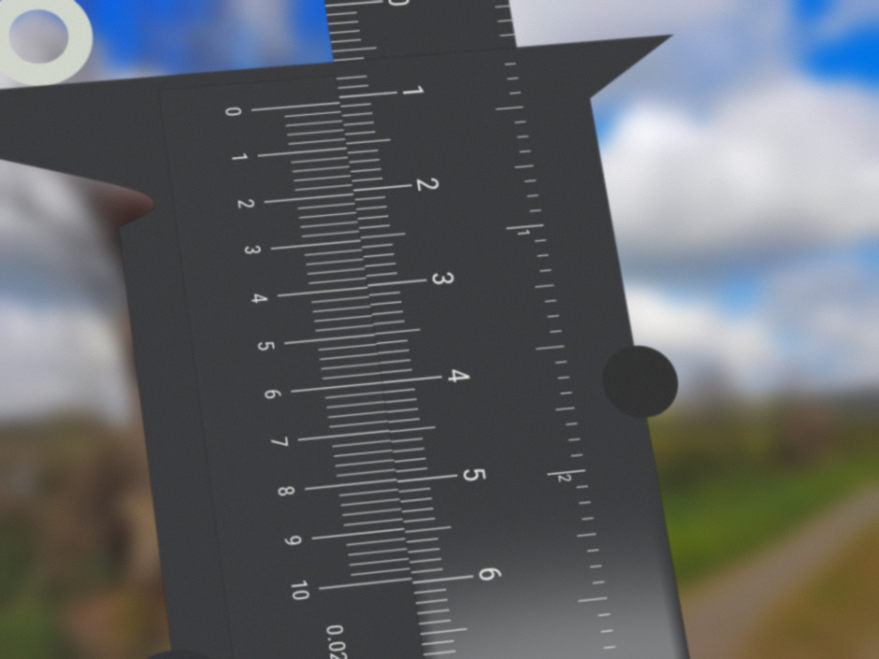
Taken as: 10.6,mm
